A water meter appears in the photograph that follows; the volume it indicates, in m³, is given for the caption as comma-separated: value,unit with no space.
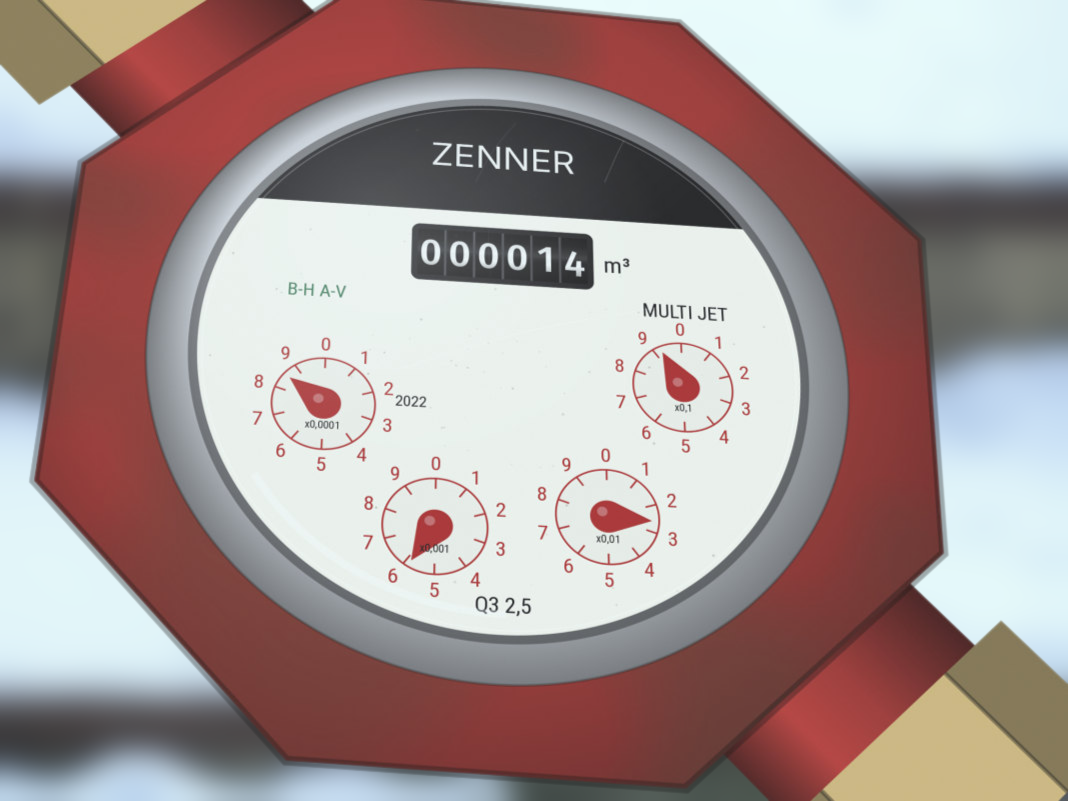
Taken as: 13.9258,m³
